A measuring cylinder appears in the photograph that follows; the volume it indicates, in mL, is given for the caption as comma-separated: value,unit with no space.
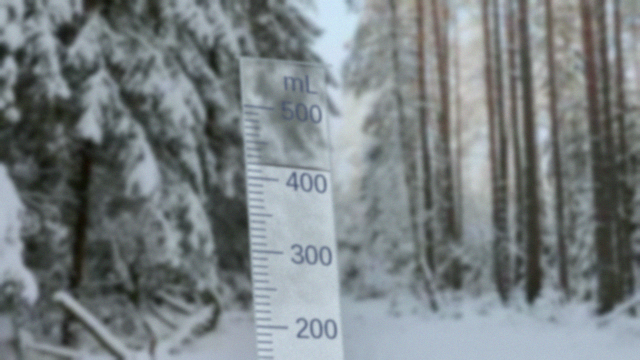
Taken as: 420,mL
